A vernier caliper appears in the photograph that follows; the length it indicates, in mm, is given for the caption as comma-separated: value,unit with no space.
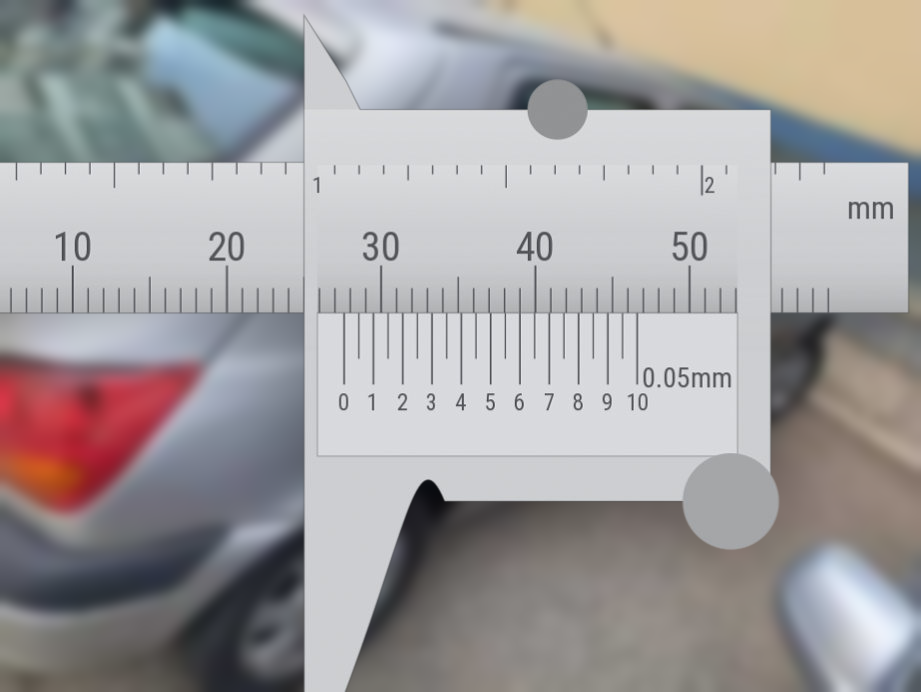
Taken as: 27.6,mm
